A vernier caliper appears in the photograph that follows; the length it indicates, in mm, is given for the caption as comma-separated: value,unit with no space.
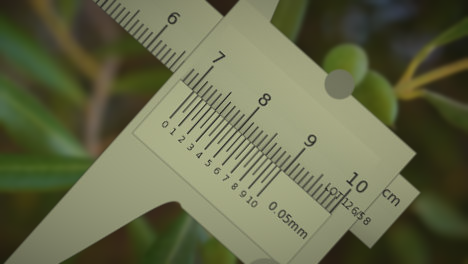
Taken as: 70.4,mm
